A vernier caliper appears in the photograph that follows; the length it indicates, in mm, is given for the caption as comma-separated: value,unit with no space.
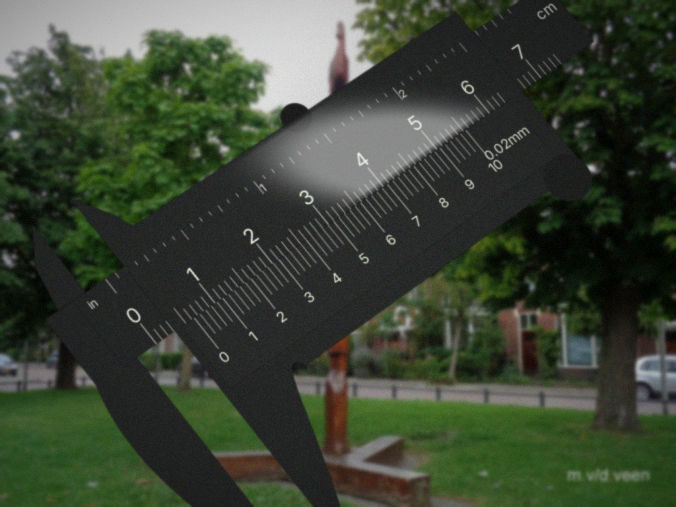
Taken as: 6.4,mm
